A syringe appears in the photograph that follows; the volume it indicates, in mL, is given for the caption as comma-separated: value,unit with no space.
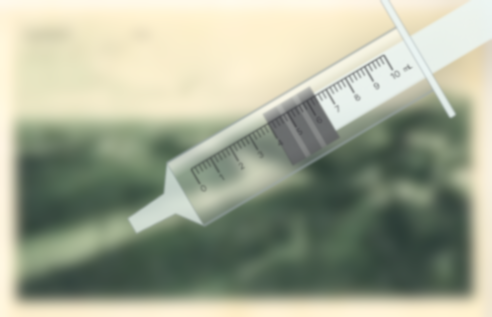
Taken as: 4,mL
